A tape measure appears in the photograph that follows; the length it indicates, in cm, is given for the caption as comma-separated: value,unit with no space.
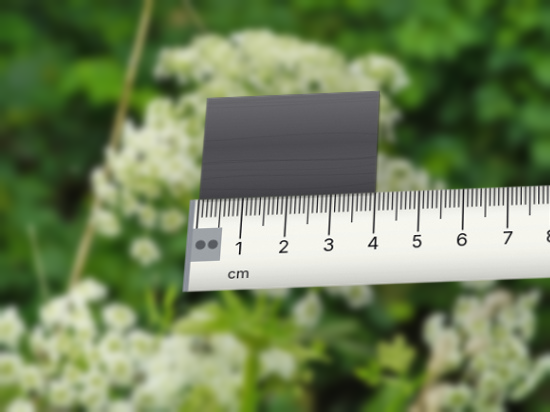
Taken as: 4,cm
